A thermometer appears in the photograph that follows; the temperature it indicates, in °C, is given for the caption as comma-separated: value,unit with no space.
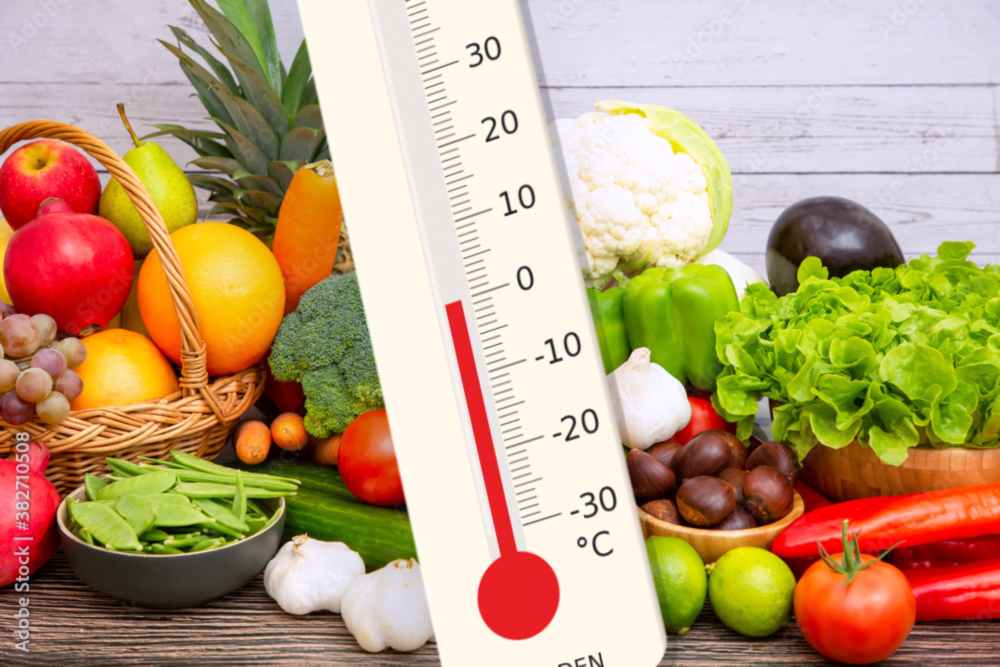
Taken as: 0,°C
